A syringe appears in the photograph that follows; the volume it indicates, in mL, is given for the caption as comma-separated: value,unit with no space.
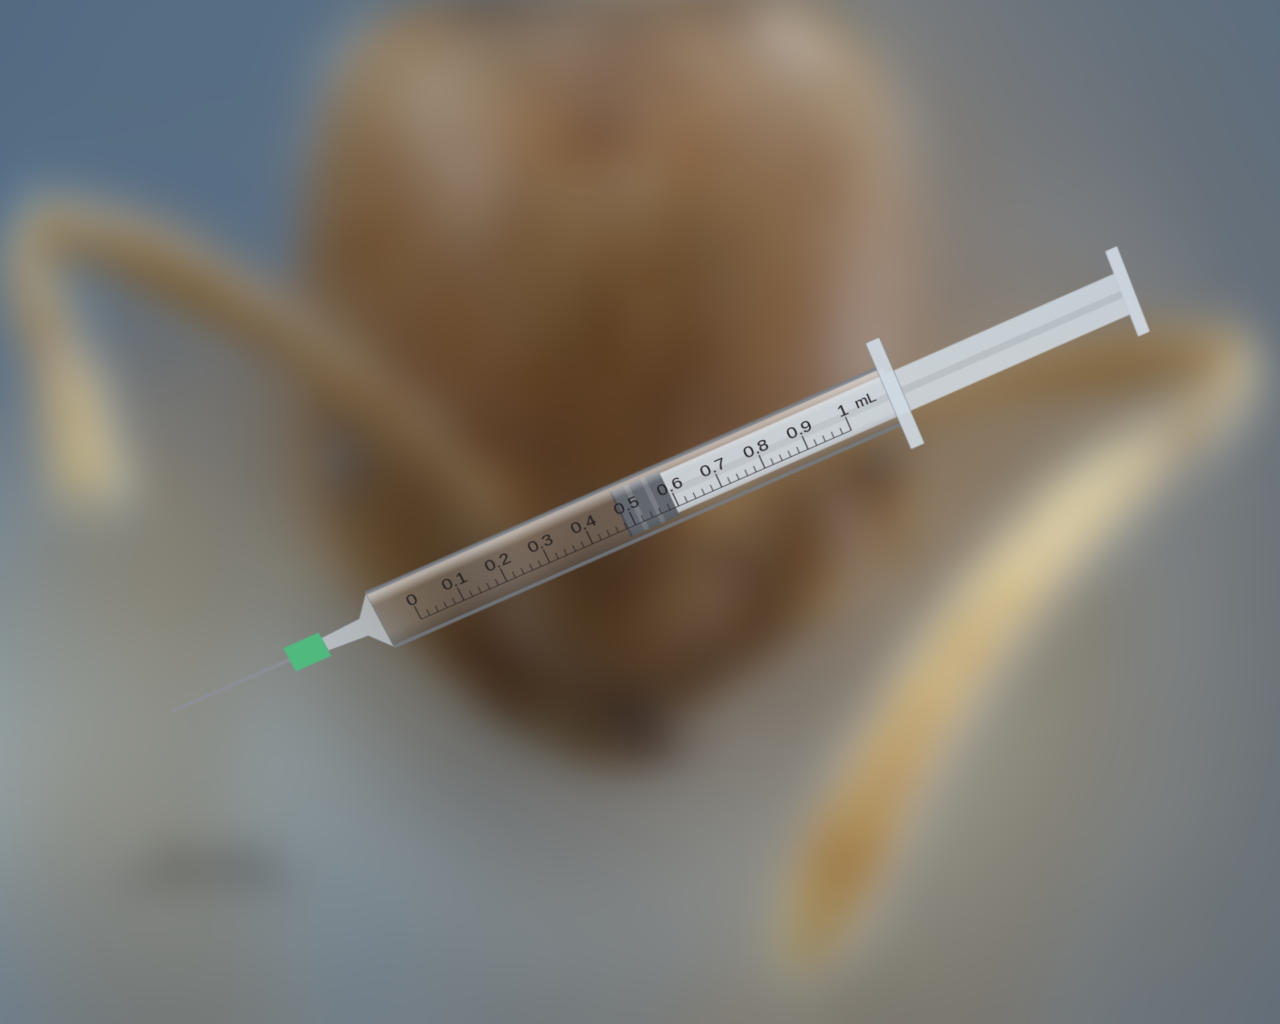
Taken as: 0.48,mL
